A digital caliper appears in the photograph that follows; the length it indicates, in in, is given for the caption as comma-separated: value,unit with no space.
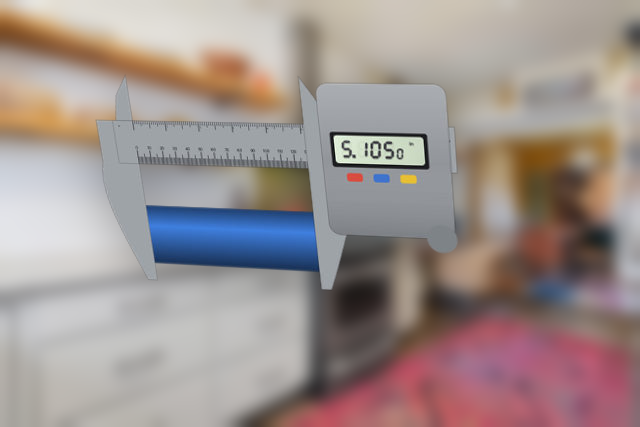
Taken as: 5.1050,in
